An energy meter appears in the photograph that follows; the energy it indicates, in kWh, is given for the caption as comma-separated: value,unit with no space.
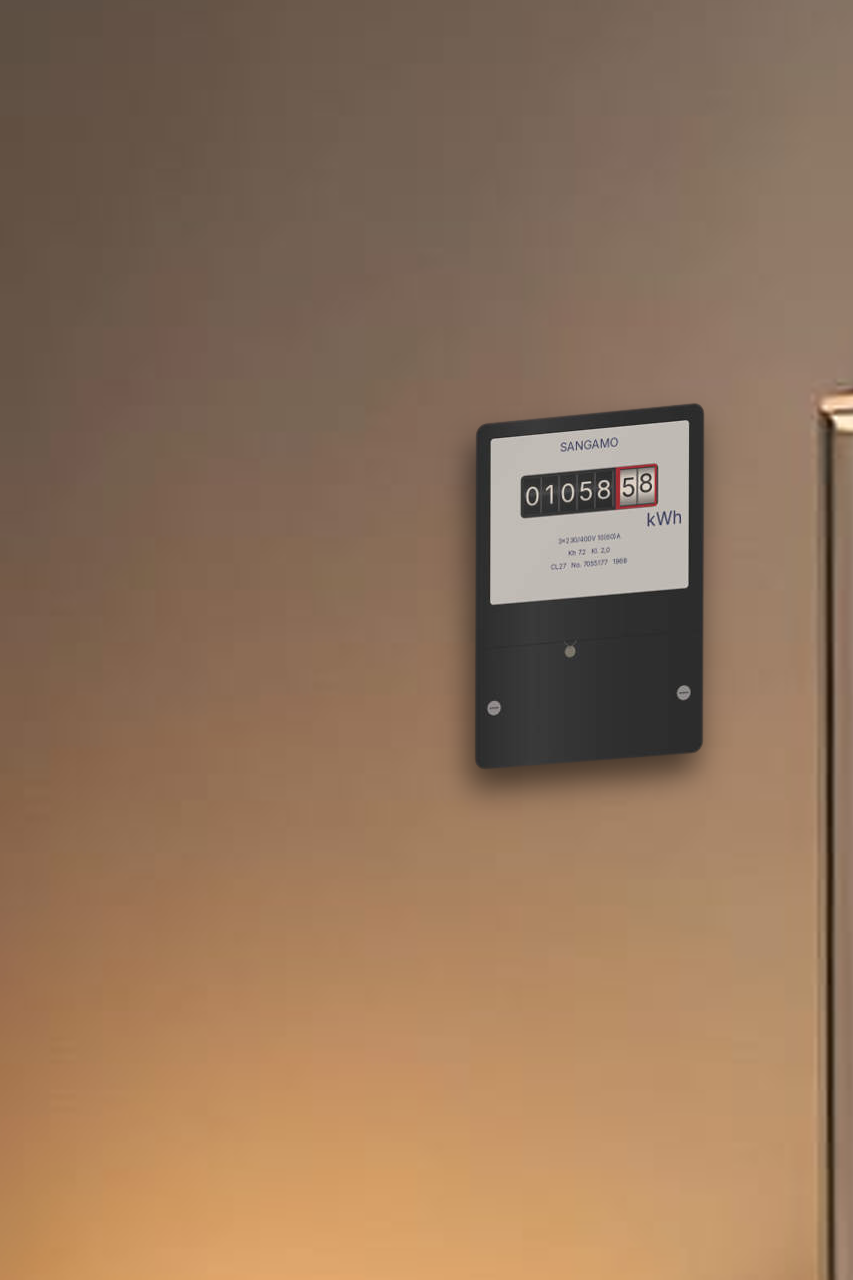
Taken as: 1058.58,kWh
